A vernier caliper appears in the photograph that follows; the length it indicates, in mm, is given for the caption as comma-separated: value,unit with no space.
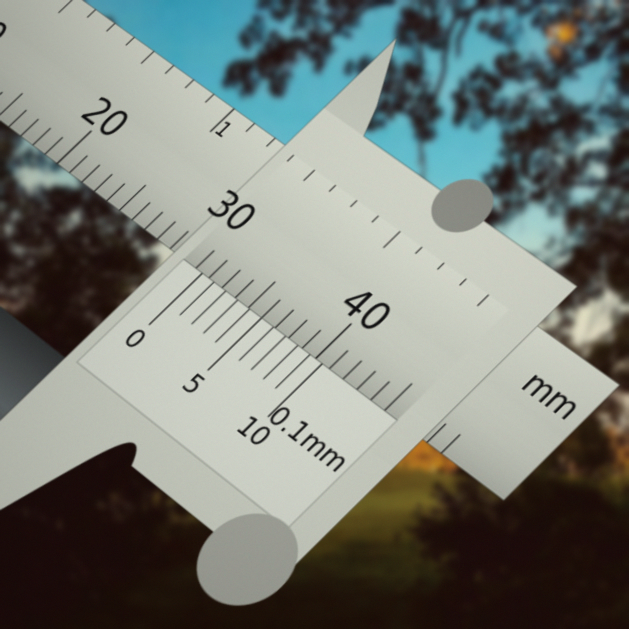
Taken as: 31.5,mm
